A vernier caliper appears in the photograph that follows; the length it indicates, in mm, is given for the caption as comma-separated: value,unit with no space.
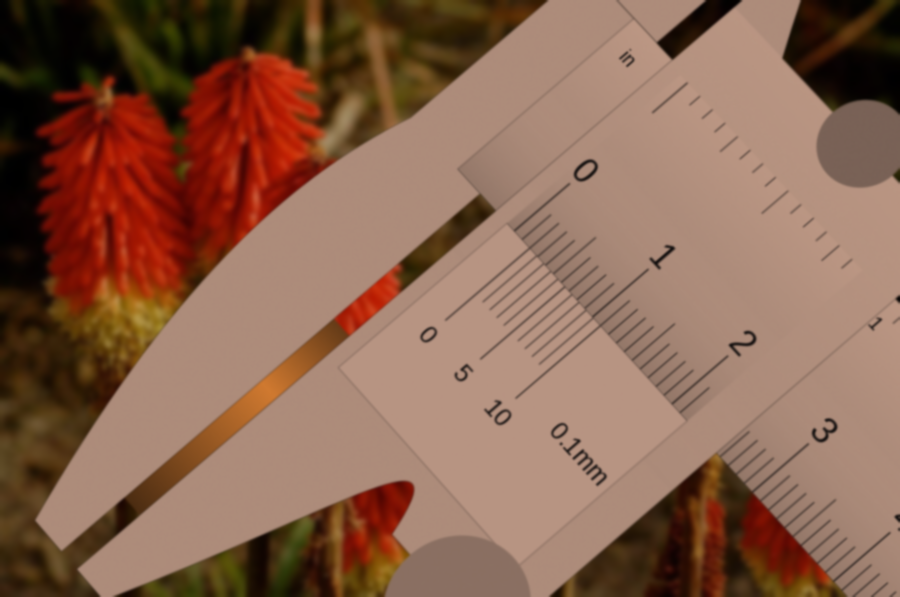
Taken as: 2.0,mm
